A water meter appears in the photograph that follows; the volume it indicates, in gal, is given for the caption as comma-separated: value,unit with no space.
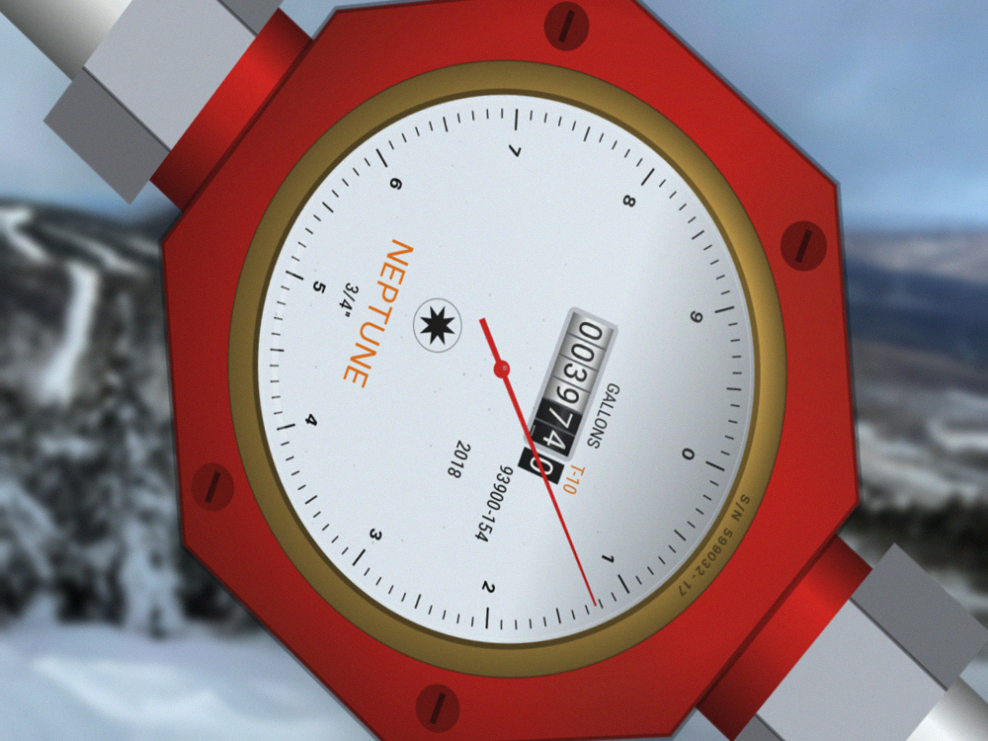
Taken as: 39741.2,gal
